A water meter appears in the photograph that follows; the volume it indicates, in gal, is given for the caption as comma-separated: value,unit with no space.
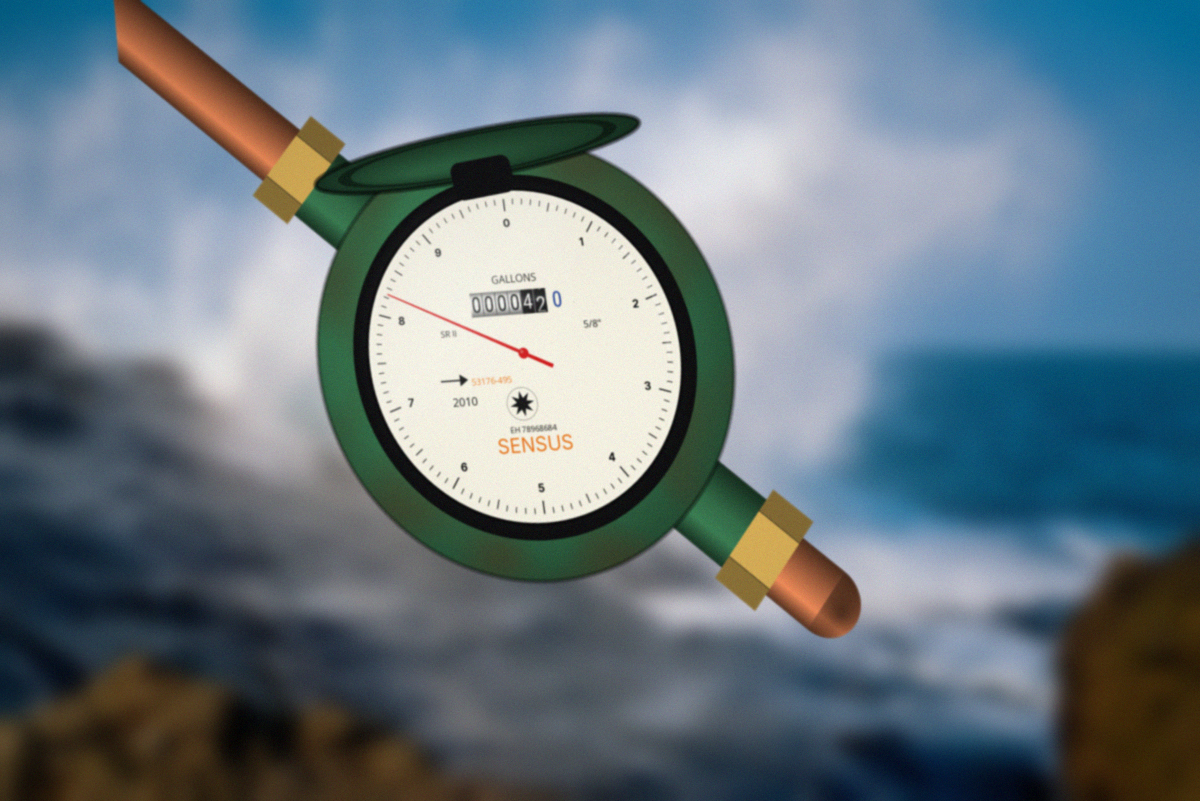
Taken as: 418.2,gal
